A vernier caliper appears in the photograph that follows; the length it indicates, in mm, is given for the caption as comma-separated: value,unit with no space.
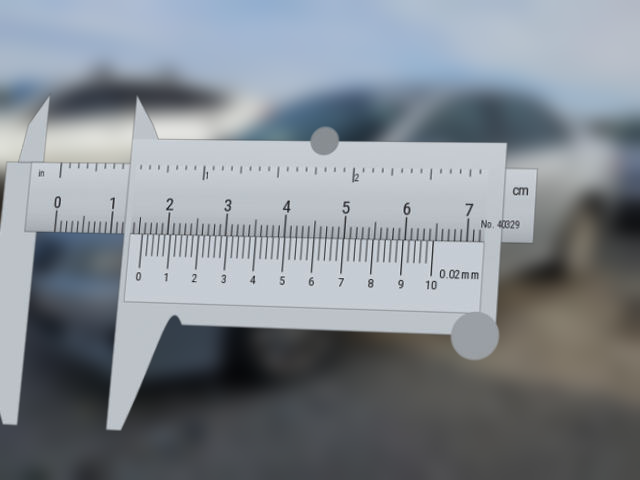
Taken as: 15.6,mm
